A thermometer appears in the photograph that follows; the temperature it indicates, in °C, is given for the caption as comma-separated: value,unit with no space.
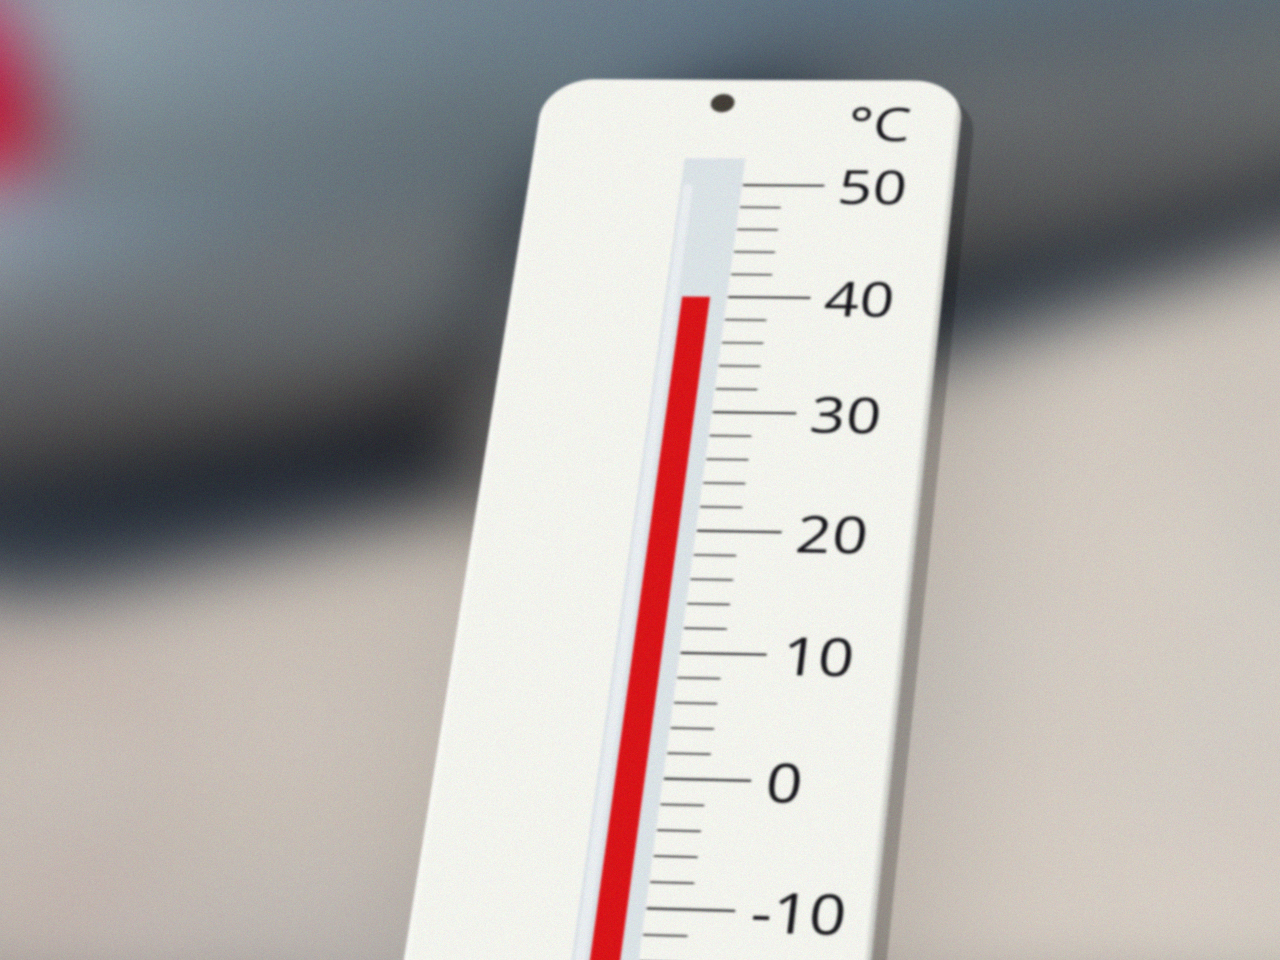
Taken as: 40,°C
